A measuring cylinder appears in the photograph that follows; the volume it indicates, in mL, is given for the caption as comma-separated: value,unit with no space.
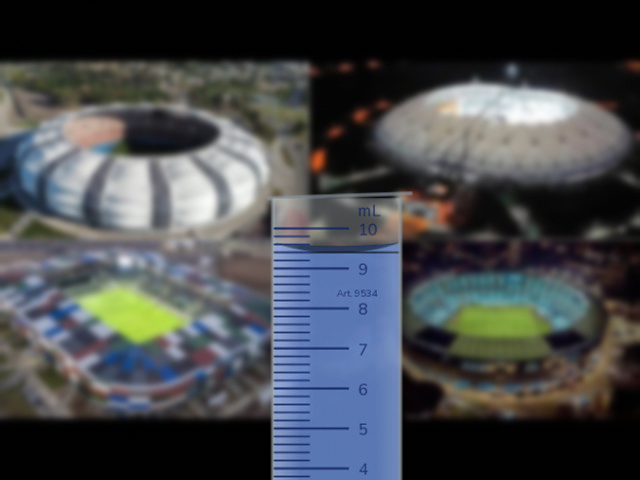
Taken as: 9.4,mL
